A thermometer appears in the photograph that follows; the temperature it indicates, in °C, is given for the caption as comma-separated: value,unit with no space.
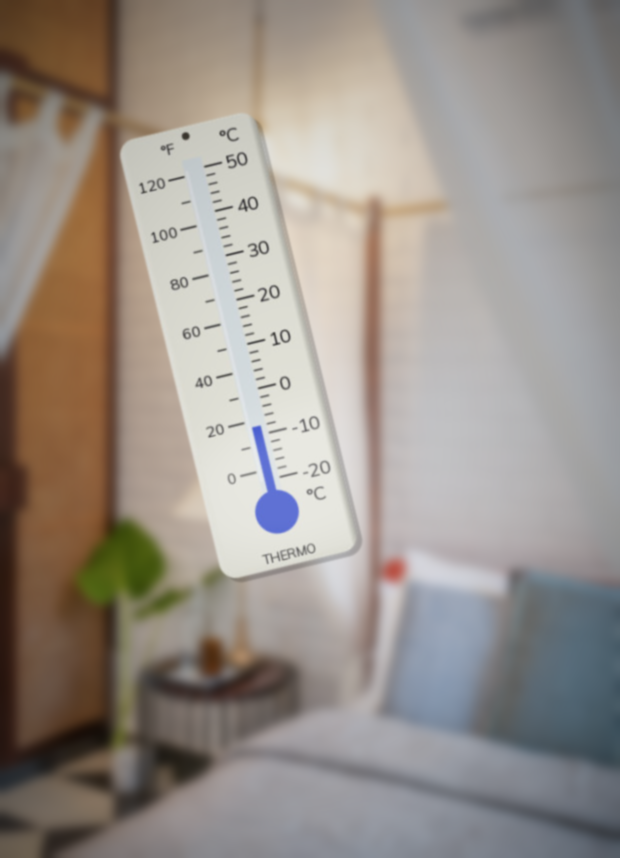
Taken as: -8,°C
